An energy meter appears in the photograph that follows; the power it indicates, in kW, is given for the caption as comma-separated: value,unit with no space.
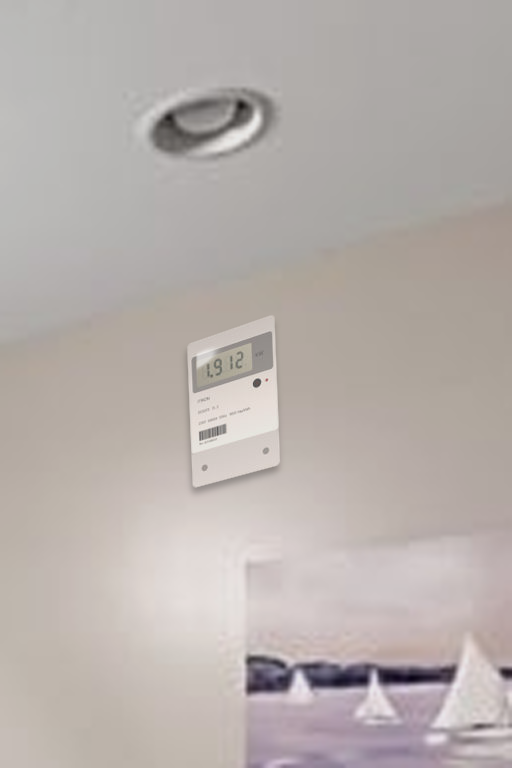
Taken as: 1.912,kW
